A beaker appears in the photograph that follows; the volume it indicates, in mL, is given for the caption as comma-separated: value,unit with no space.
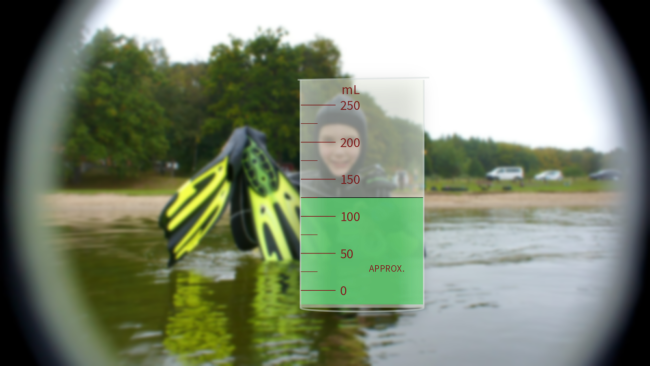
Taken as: 125,mL
